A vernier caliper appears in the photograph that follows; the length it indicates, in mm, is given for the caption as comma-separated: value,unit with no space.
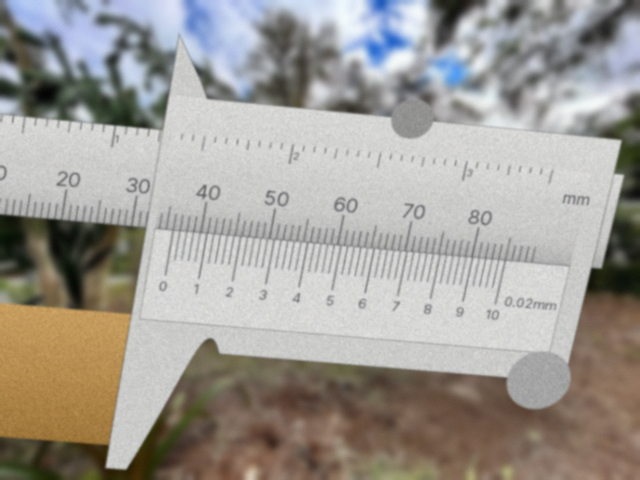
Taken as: 36.0,mm
